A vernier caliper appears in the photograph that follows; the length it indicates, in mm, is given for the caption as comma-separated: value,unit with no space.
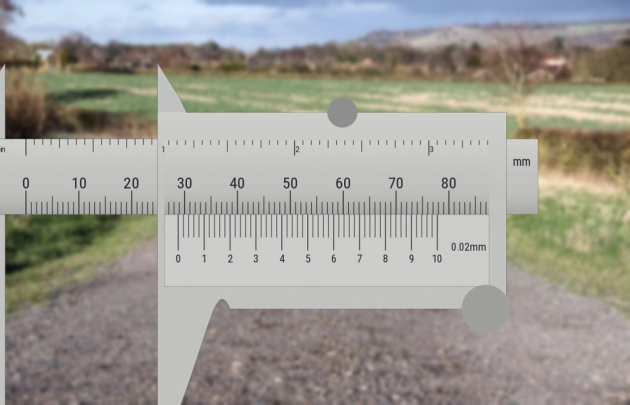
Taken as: 28.8,mm
